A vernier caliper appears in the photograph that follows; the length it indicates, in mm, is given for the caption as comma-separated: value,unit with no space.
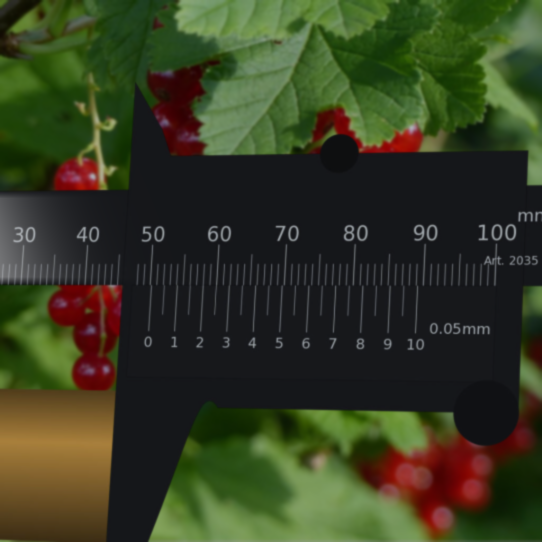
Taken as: 50.2,mm
